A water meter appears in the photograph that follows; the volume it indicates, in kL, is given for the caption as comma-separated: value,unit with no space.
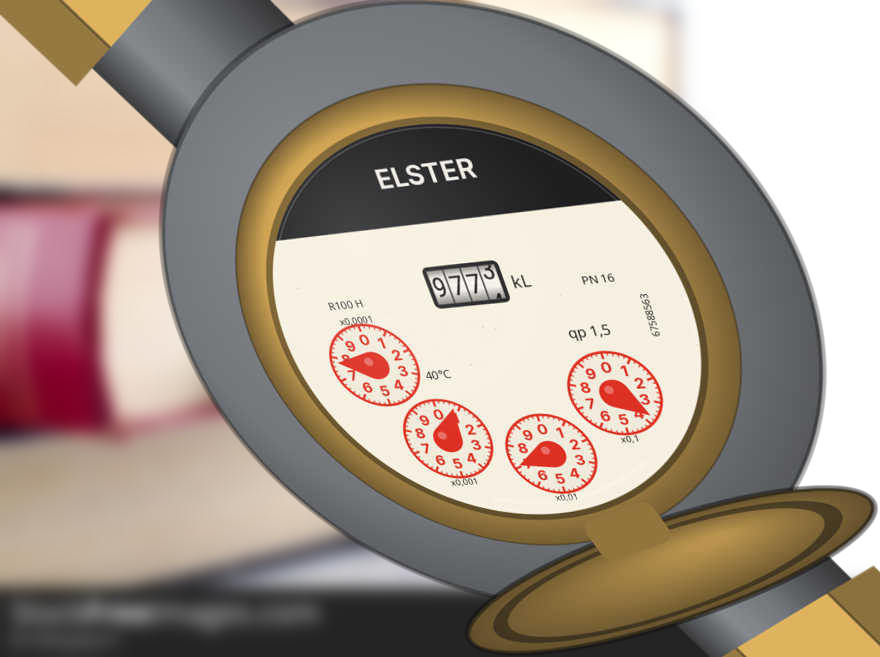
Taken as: 9773.3707,kL
